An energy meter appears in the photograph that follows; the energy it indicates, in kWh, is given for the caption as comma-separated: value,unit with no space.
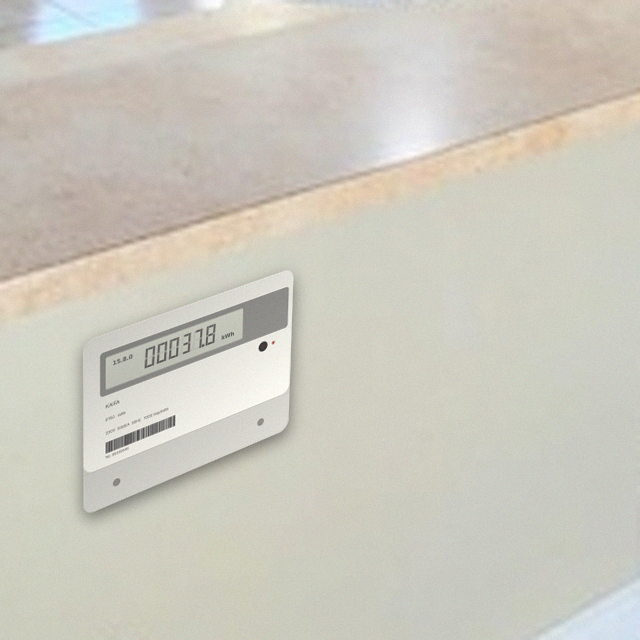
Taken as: 37.8,kWh
